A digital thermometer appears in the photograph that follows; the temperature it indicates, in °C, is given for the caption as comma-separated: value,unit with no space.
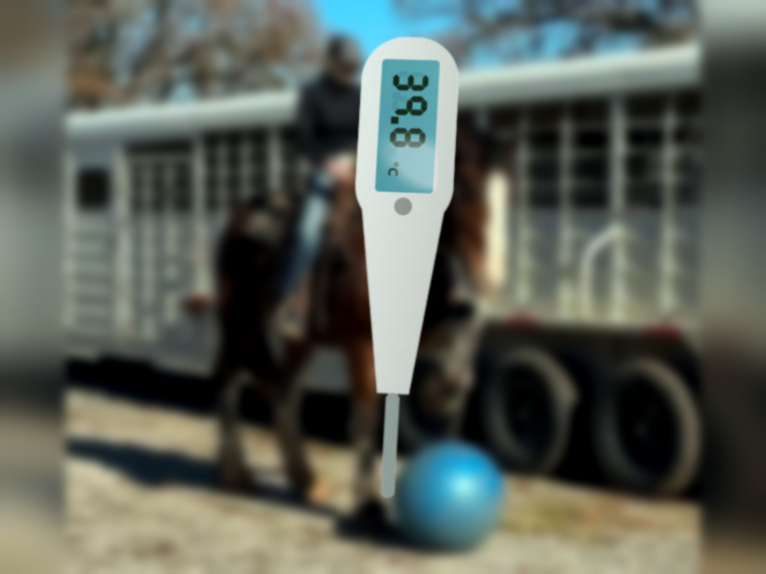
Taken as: 39.8,°C
